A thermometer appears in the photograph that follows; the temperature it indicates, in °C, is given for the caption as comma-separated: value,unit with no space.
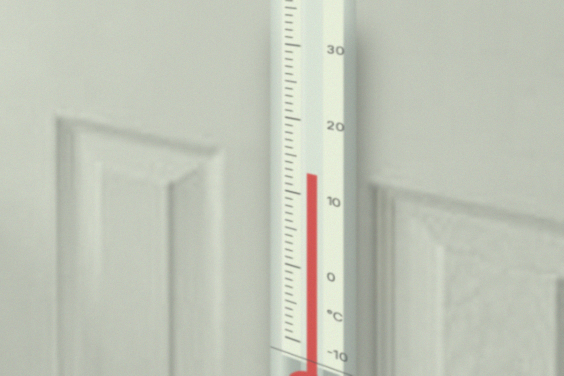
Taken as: 13,°C
